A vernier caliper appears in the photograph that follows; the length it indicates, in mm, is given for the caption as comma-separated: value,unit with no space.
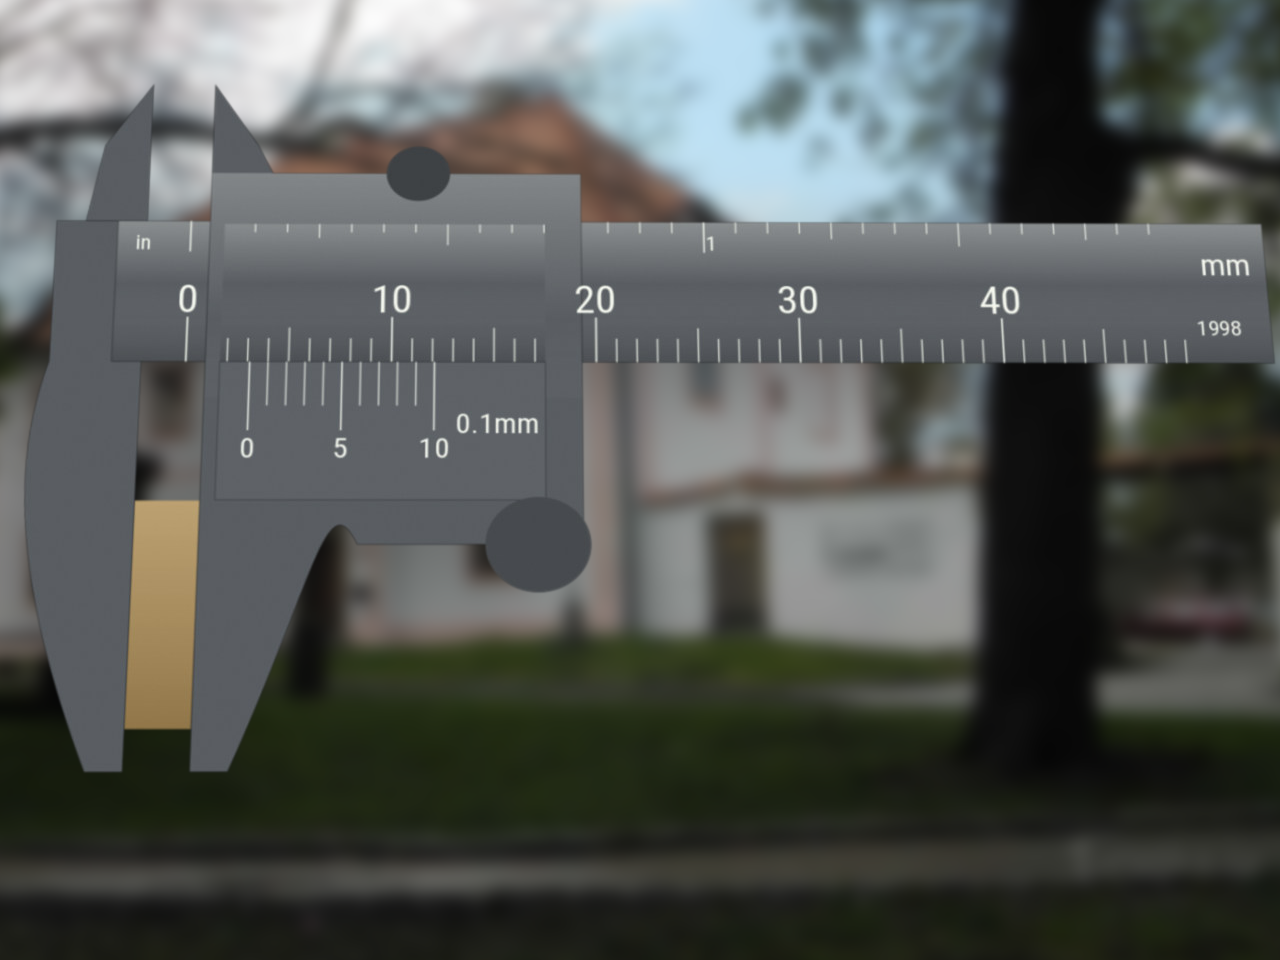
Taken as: 3.1,mm
